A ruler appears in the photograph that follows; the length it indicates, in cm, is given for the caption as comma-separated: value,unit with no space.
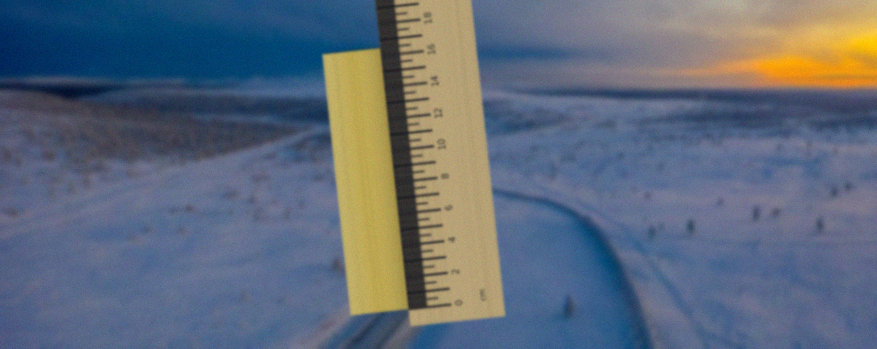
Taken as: 16.5,cm
